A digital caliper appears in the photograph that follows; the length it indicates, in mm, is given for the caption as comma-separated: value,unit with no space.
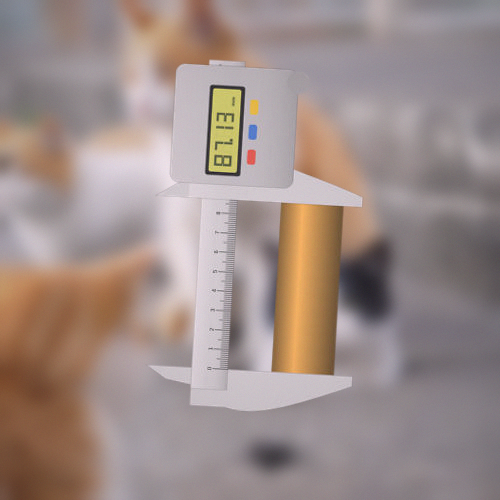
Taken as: 87.13,mm
